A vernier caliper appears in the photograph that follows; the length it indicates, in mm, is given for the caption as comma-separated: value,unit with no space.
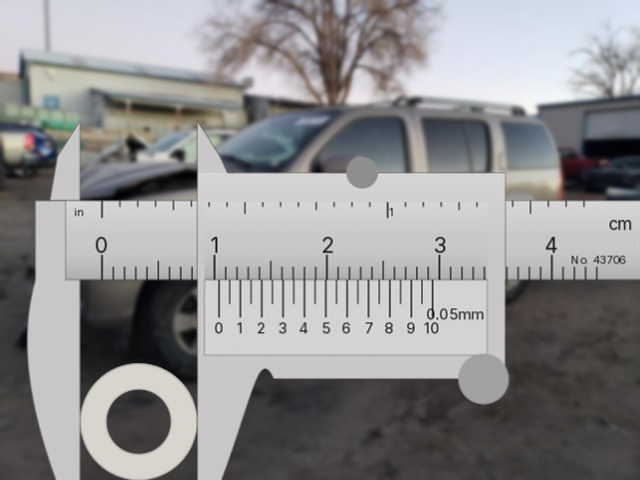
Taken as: 10.4,mm
